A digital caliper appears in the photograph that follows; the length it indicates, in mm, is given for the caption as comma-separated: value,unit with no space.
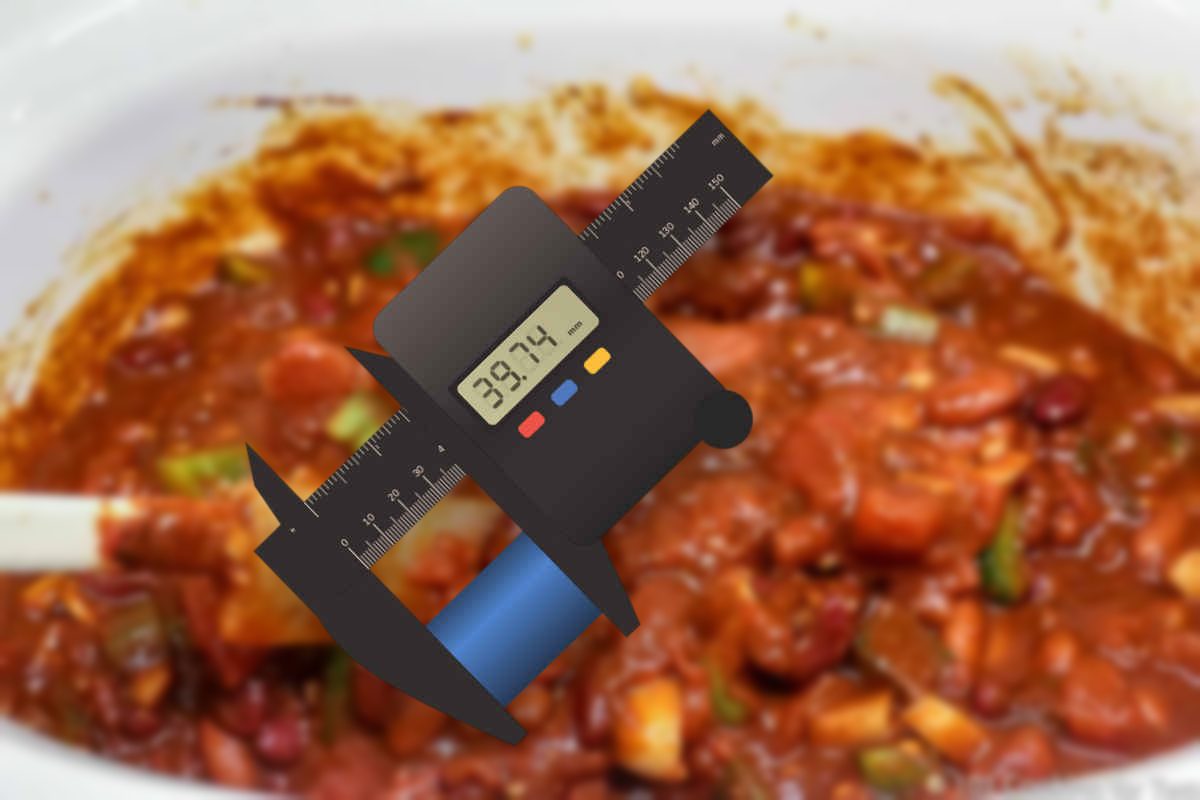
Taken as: 39.74,mm
